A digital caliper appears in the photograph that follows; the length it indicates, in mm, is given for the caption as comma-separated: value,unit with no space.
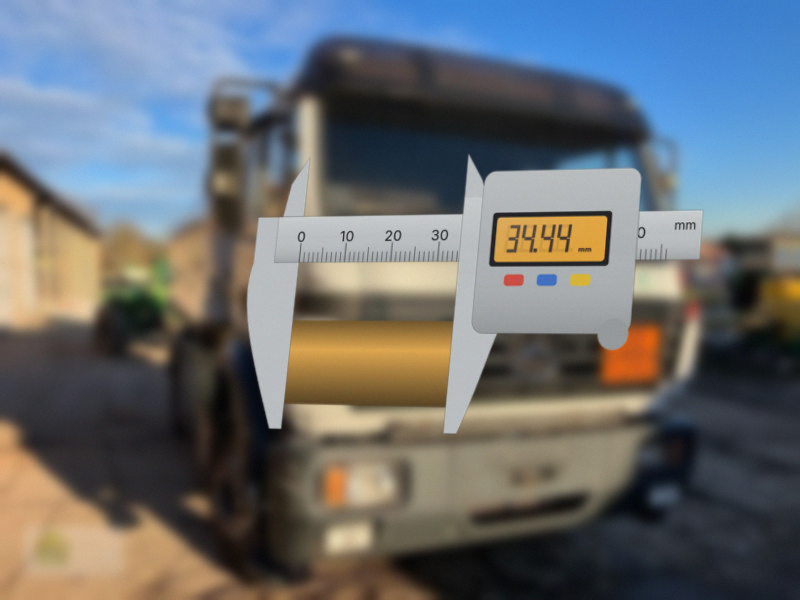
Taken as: 34.44,mm
